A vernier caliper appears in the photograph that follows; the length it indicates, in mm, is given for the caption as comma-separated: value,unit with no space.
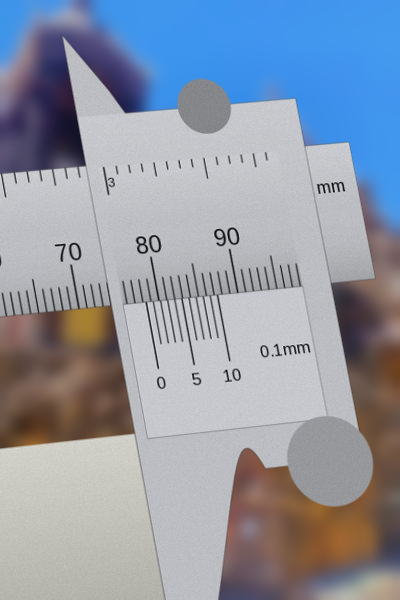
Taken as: 78.4,mm
